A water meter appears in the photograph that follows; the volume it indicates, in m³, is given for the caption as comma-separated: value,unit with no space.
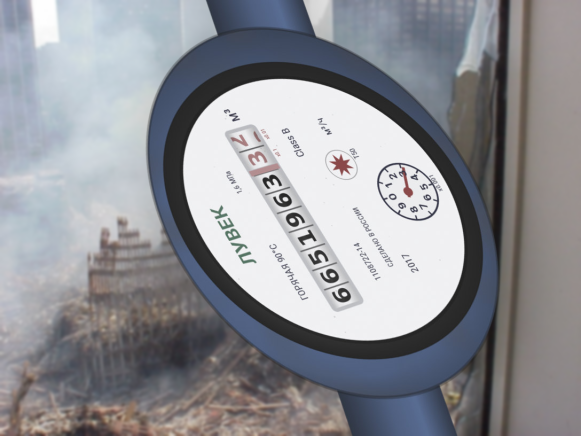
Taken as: 6651963.323,m³
